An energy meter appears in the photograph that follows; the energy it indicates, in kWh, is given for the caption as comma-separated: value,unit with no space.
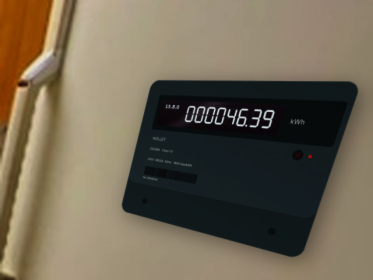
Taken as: 46.39,kWh
